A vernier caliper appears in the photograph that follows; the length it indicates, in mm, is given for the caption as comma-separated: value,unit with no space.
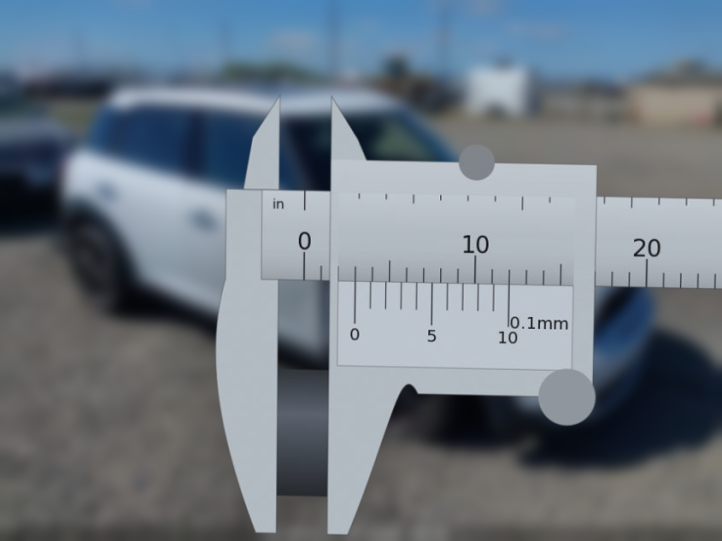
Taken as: 3.0,mm
